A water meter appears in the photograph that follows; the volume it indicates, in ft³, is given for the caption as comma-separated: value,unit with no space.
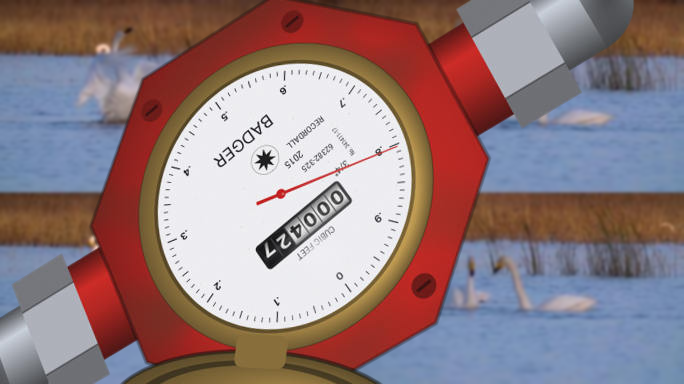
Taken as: 426.80,ft³
